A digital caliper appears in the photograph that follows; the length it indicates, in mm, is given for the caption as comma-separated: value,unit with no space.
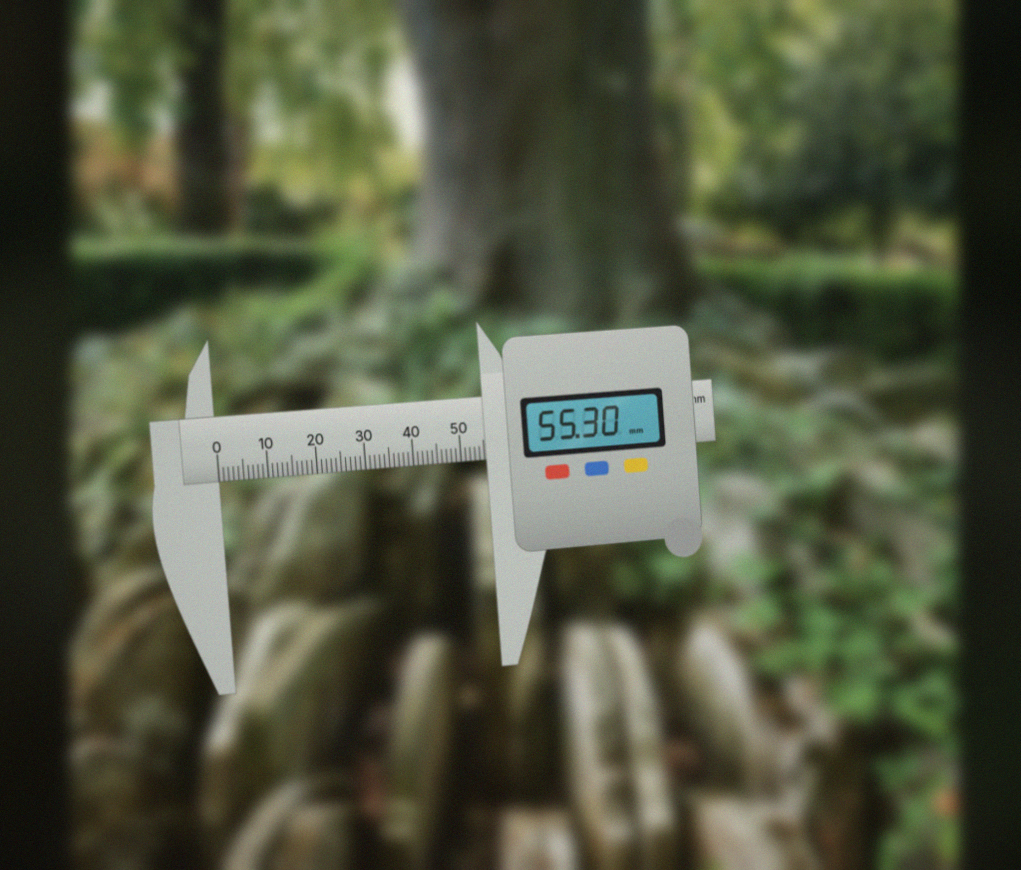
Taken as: 55.30,mm
